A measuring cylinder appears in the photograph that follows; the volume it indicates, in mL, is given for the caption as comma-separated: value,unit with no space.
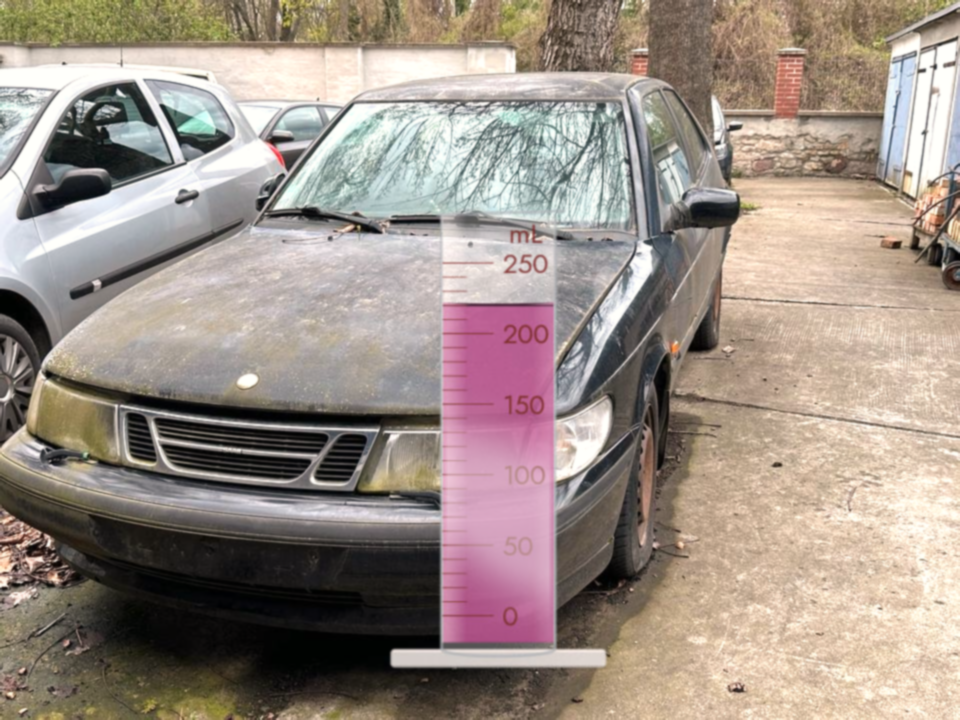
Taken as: 220,mL
